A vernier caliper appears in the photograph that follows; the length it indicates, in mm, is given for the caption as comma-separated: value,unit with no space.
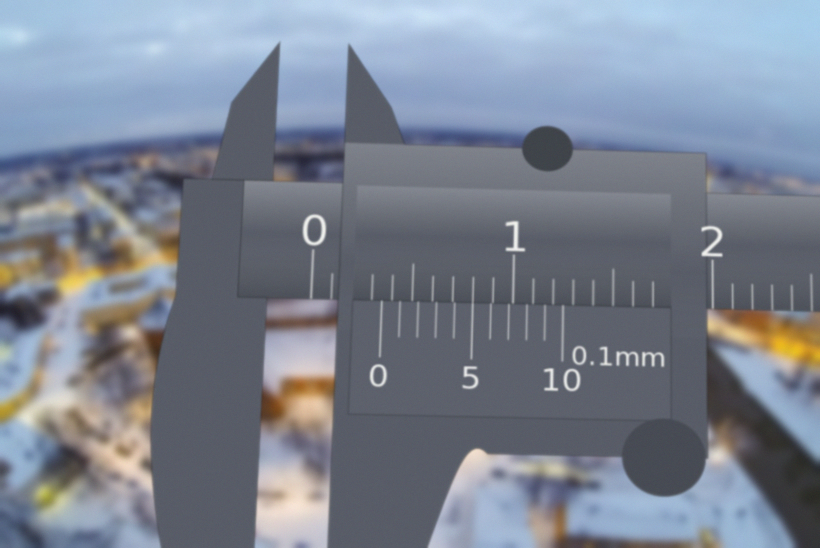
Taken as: 3.5,mm
